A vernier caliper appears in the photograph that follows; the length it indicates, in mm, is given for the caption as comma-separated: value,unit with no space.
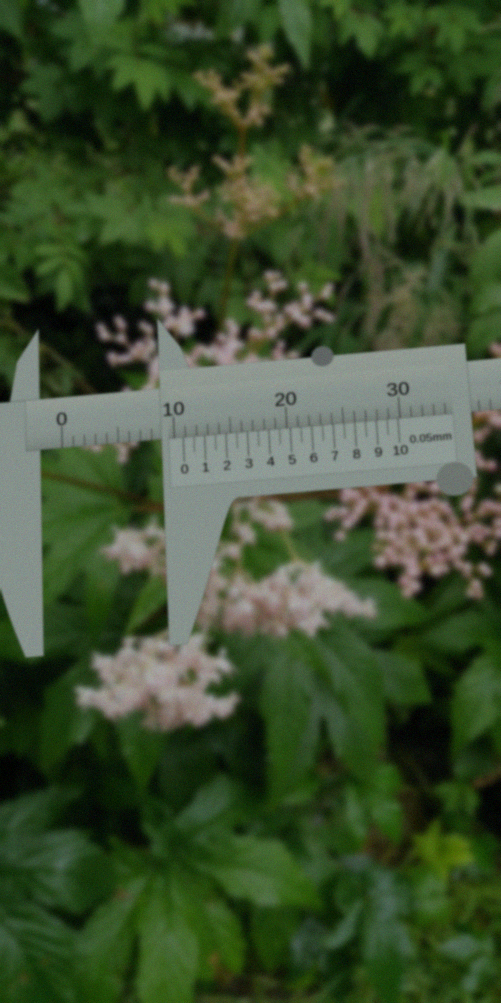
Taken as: 10.8,mm
